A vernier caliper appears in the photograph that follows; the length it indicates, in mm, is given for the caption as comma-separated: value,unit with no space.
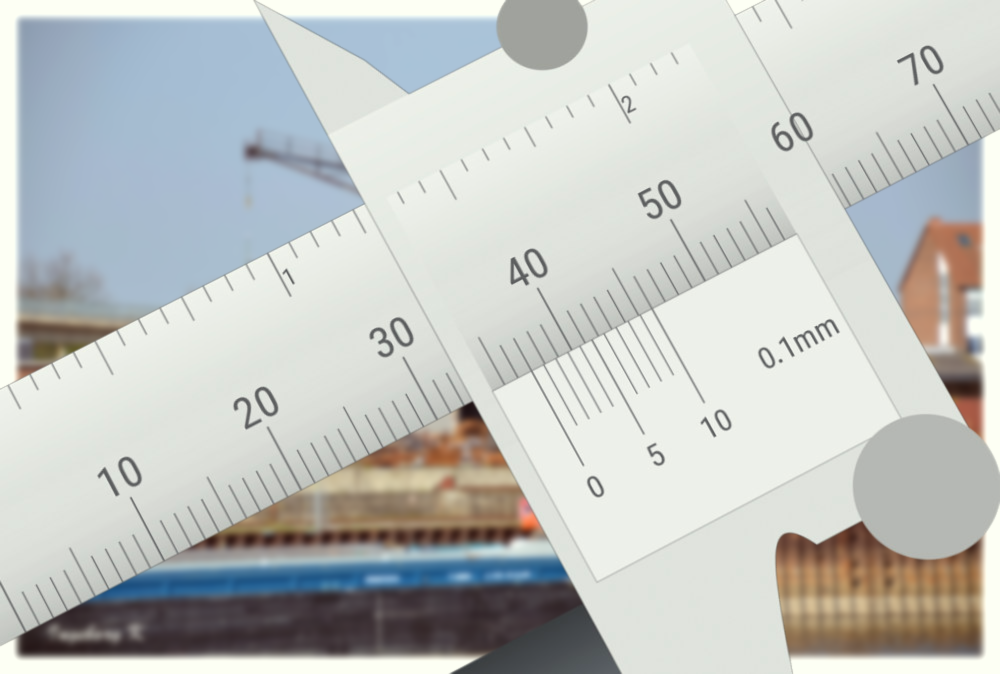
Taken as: 37.0,mm
